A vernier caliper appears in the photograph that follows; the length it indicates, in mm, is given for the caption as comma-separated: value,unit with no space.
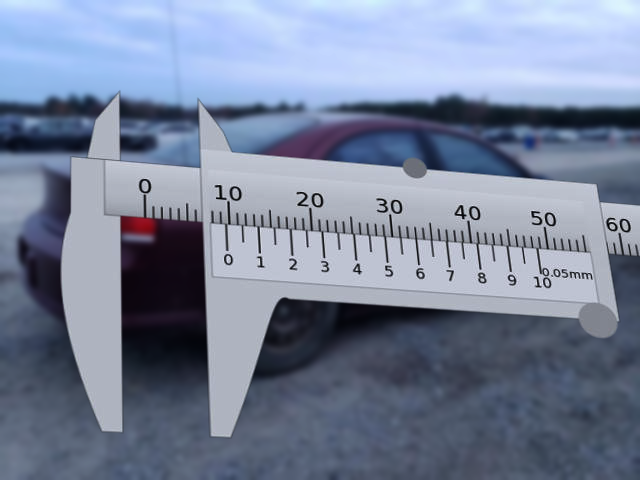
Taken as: 9.6,mm
